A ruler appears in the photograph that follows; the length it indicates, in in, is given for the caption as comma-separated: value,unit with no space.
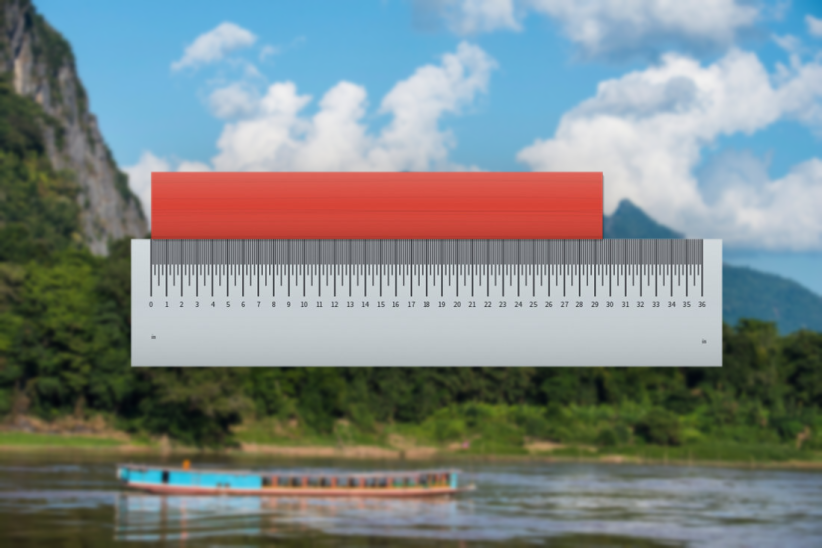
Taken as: 29.5,in
